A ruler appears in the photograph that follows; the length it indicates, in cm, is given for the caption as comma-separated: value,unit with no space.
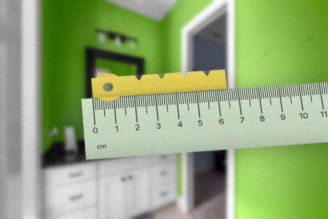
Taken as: 6.5,cm
